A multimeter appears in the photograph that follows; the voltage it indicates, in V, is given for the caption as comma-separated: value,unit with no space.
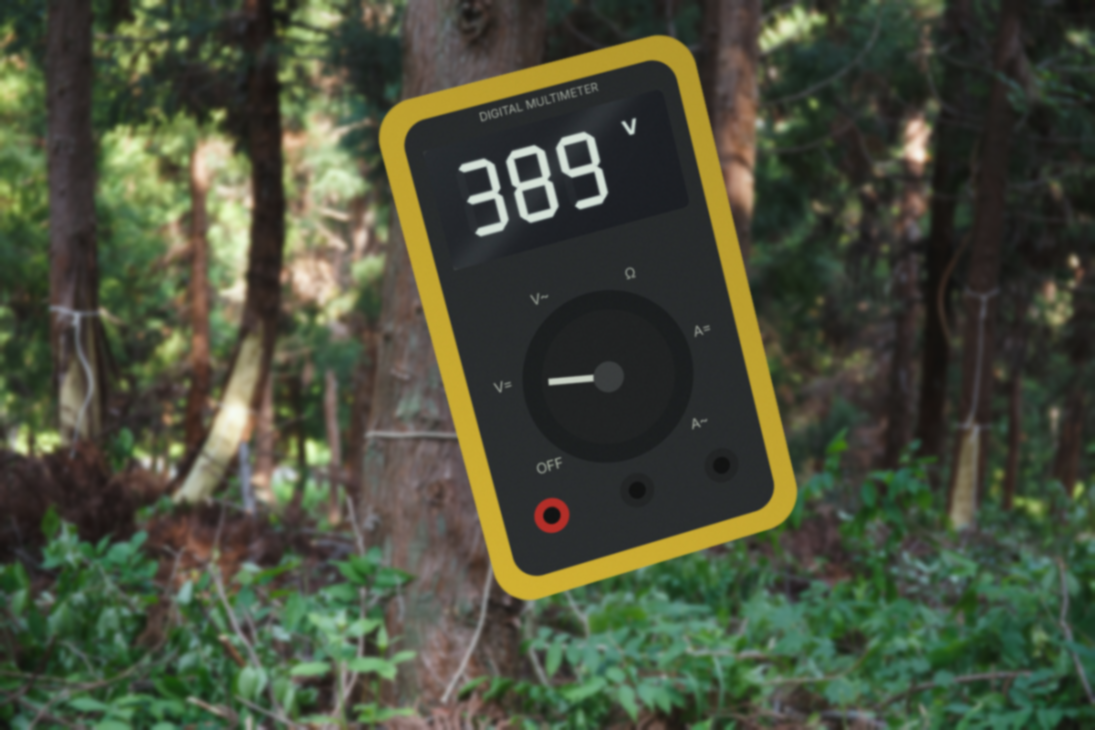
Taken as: 389,V
